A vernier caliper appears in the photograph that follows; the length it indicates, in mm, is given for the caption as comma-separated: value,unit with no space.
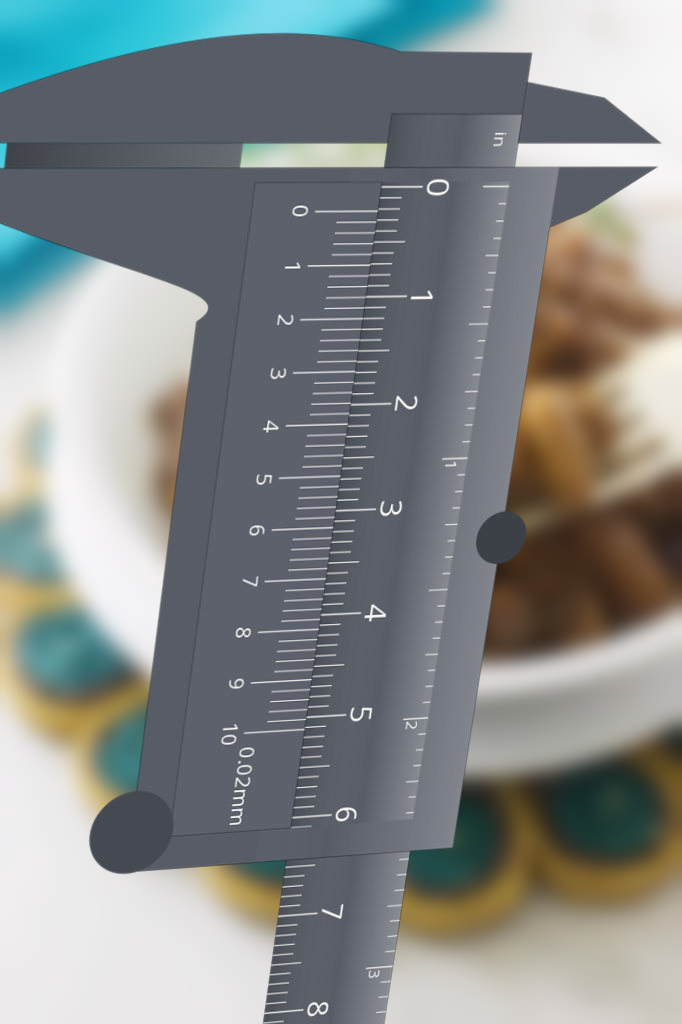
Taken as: 2.2,mm
